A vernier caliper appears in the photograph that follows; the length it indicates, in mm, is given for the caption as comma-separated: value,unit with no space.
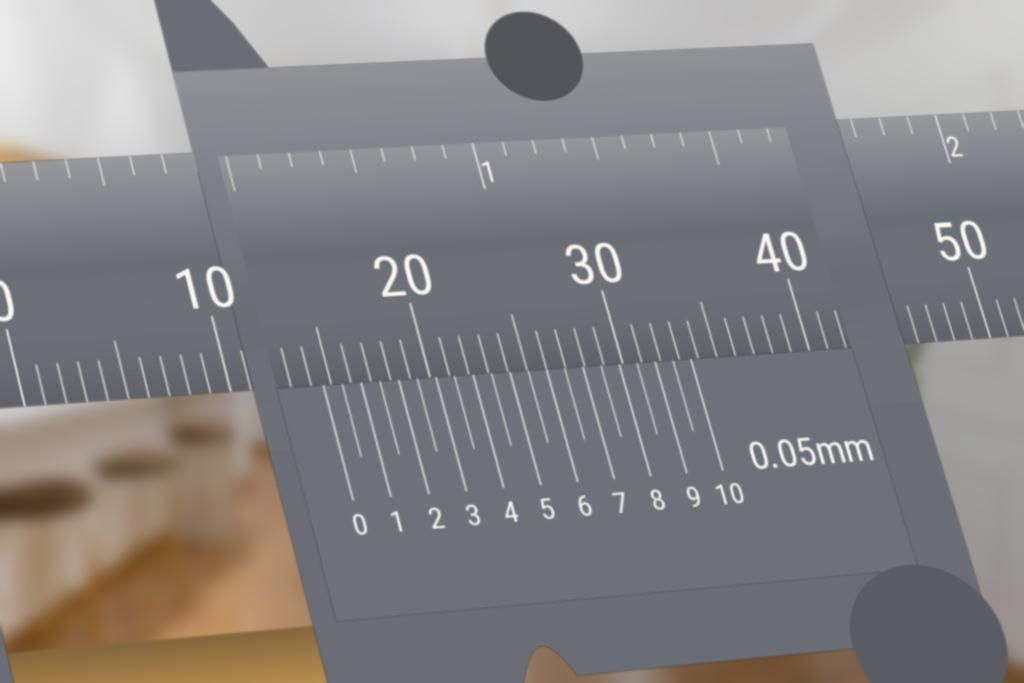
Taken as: 14.6,mm
